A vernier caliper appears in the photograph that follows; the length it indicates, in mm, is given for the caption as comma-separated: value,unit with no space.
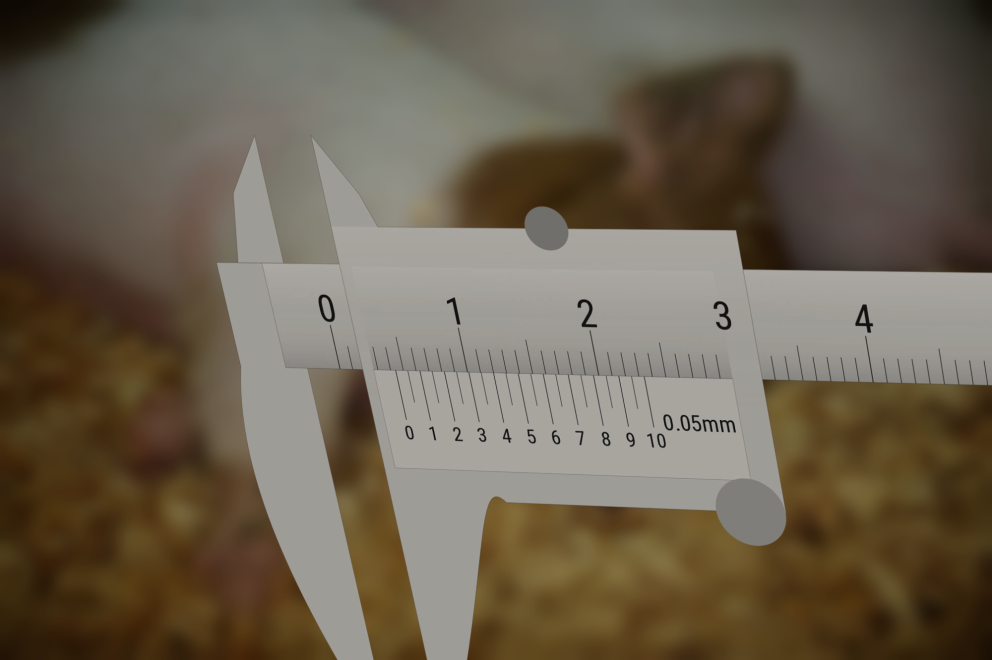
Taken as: 4.4,mm
